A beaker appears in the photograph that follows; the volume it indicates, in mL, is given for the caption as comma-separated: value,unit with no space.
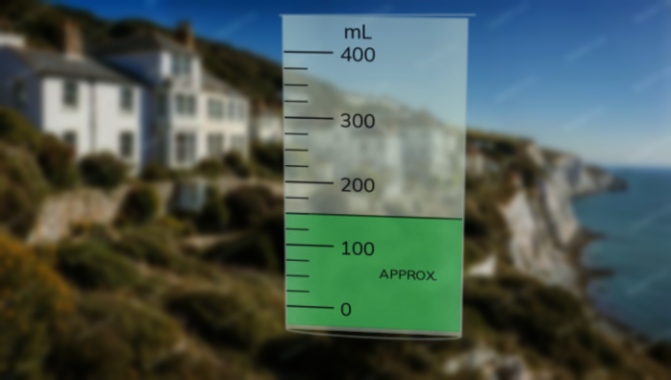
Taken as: 150,mL
